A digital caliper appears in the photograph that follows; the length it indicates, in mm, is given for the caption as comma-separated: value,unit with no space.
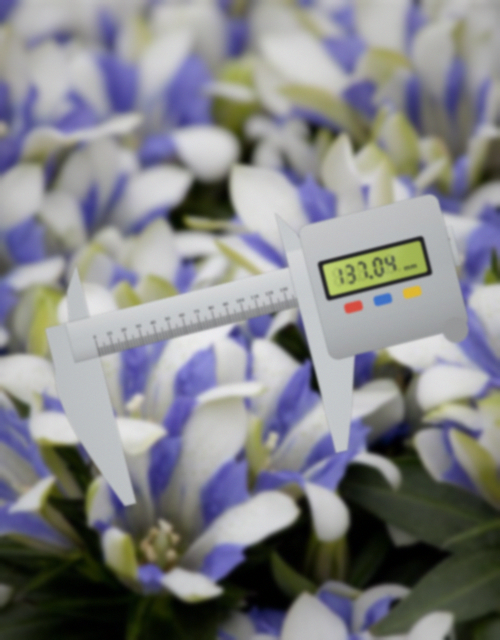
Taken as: 137.04,mm
